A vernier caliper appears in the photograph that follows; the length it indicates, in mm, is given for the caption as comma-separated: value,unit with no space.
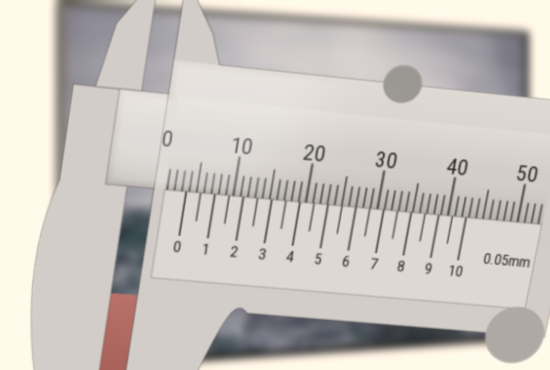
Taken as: 3.6,mm
